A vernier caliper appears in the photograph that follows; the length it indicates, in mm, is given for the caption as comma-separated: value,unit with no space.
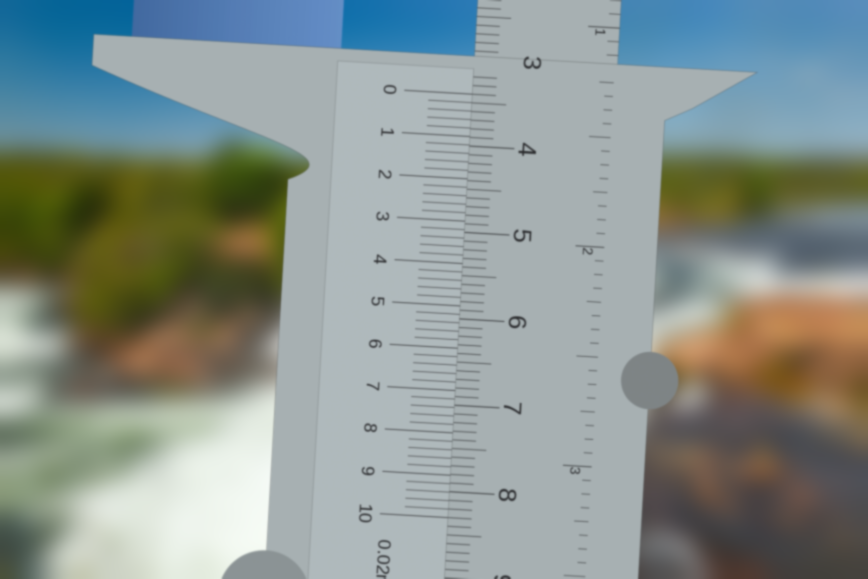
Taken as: 34.0,mm
